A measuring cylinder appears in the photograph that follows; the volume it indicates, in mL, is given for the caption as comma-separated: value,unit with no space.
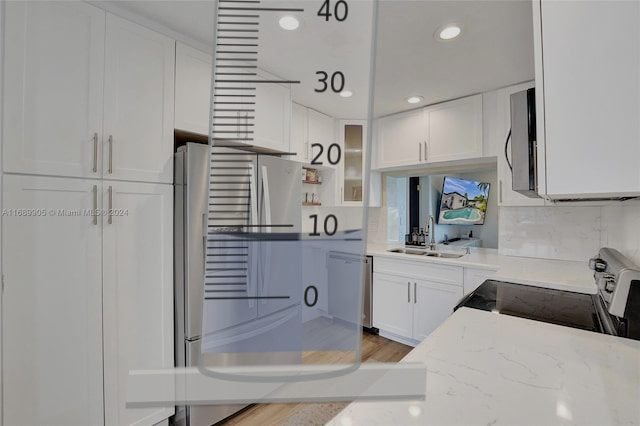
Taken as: 8,mL
